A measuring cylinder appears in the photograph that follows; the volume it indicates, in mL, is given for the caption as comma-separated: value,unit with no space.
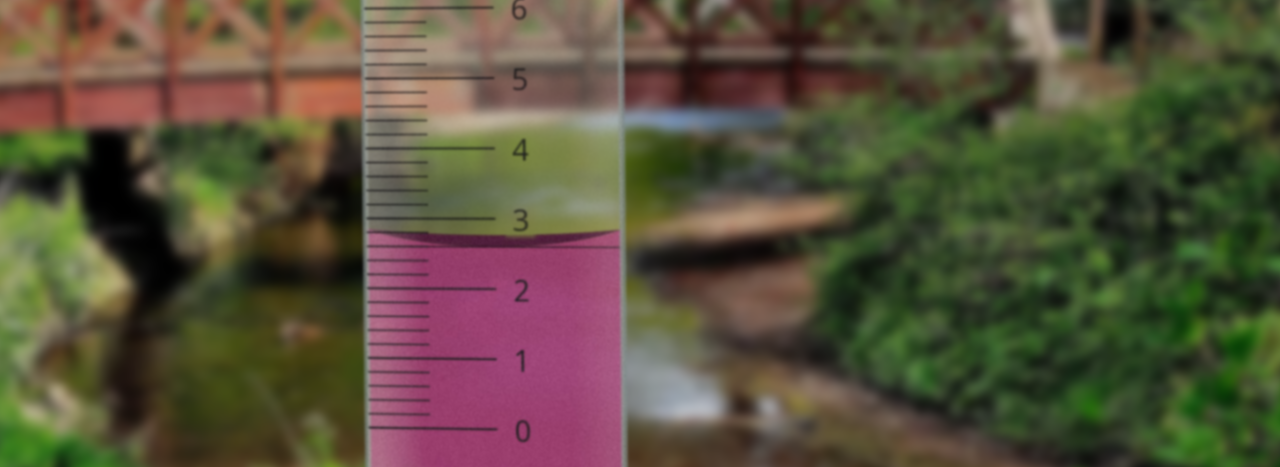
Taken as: 2.6,mL
